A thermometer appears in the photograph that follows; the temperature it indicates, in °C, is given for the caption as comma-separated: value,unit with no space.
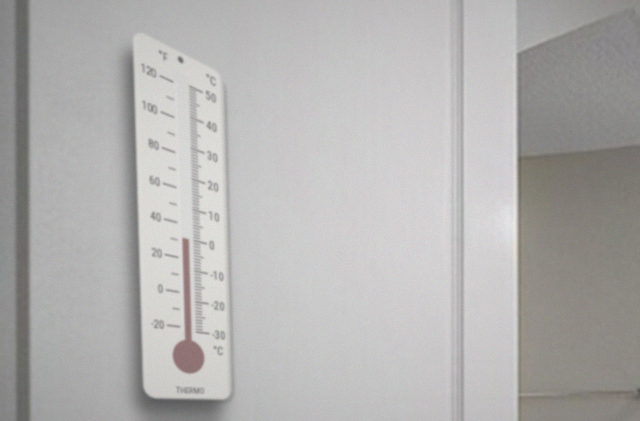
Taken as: 0,°C
